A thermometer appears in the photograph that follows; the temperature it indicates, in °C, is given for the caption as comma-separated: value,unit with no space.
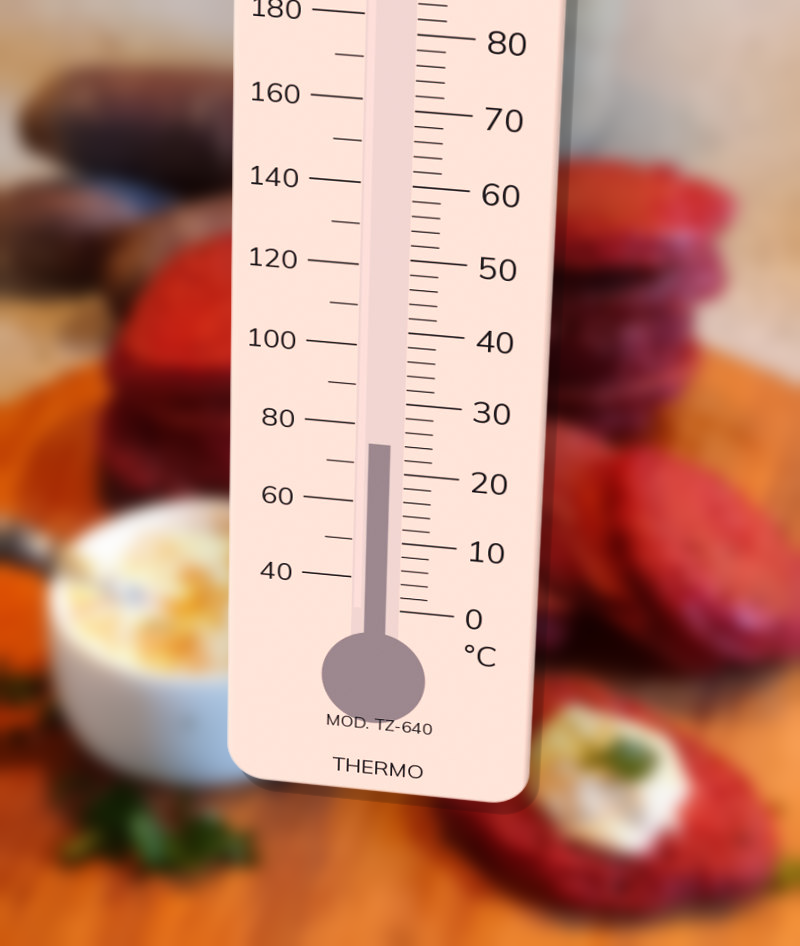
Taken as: 24,°C
